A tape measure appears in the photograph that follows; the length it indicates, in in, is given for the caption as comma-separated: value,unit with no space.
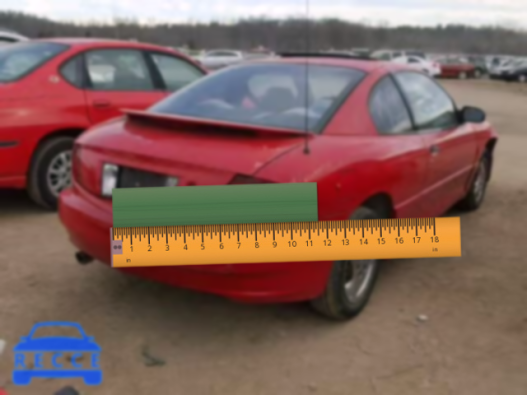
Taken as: 11.5,in
